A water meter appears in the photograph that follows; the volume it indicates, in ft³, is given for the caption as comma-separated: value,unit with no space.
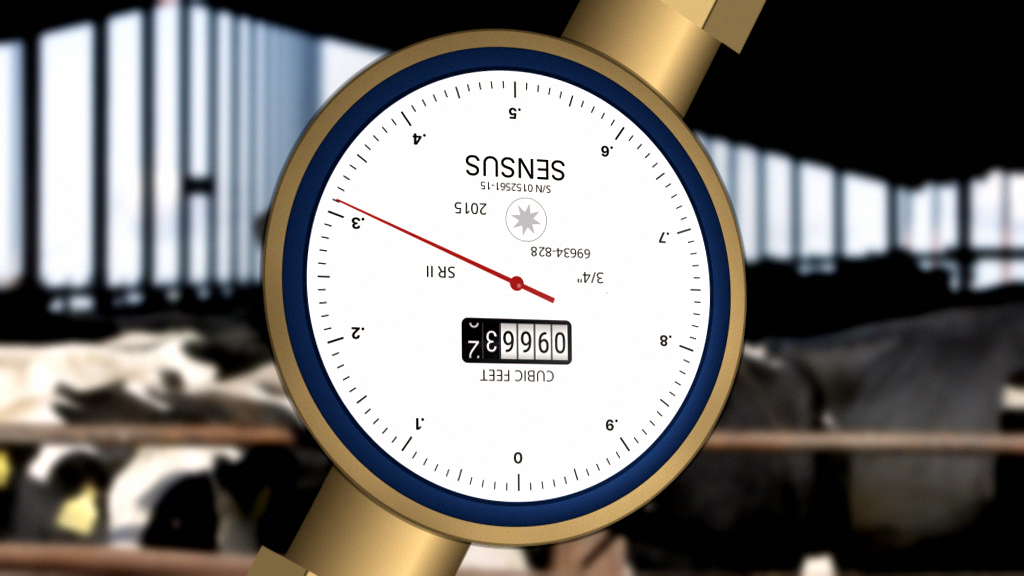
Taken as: 96632.31,ft³
